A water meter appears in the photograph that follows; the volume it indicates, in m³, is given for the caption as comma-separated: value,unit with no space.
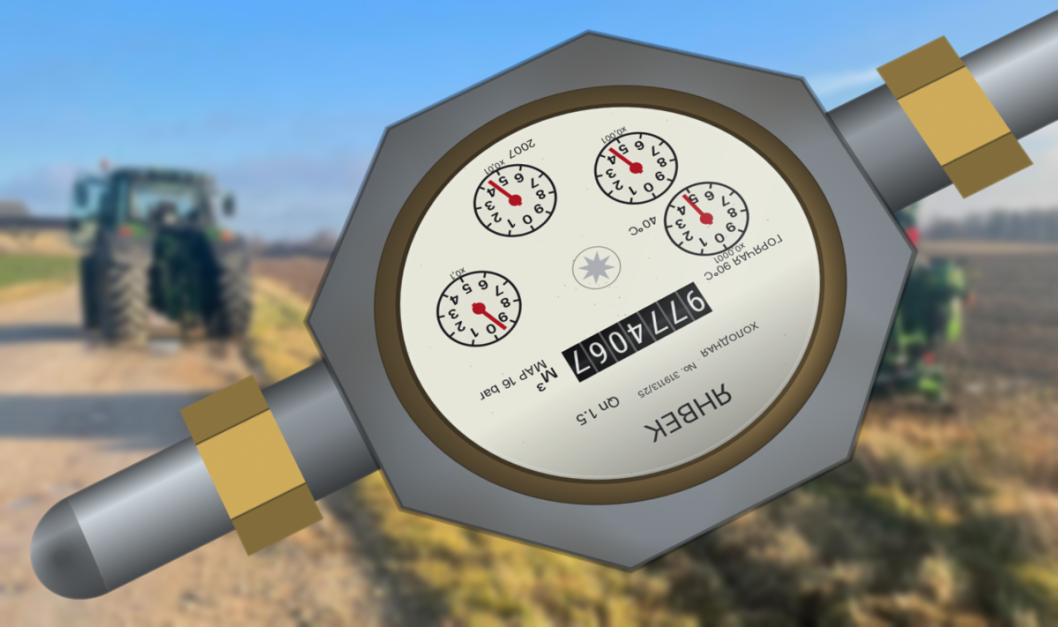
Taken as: 9774066.9444,m³
